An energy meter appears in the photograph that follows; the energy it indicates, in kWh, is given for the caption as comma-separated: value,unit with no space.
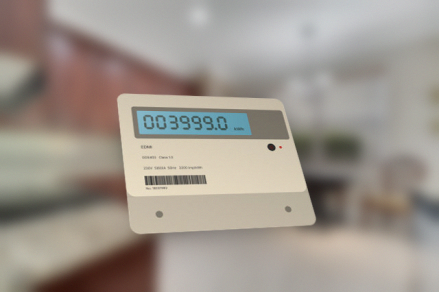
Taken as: 3999.0,kWh
